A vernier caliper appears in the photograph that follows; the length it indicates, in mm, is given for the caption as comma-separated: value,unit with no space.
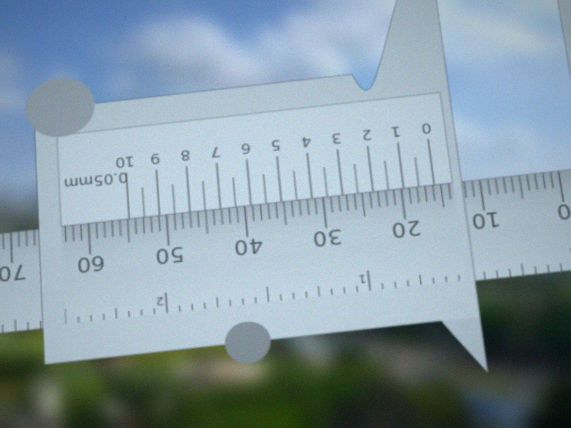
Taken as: 15.8,mm
